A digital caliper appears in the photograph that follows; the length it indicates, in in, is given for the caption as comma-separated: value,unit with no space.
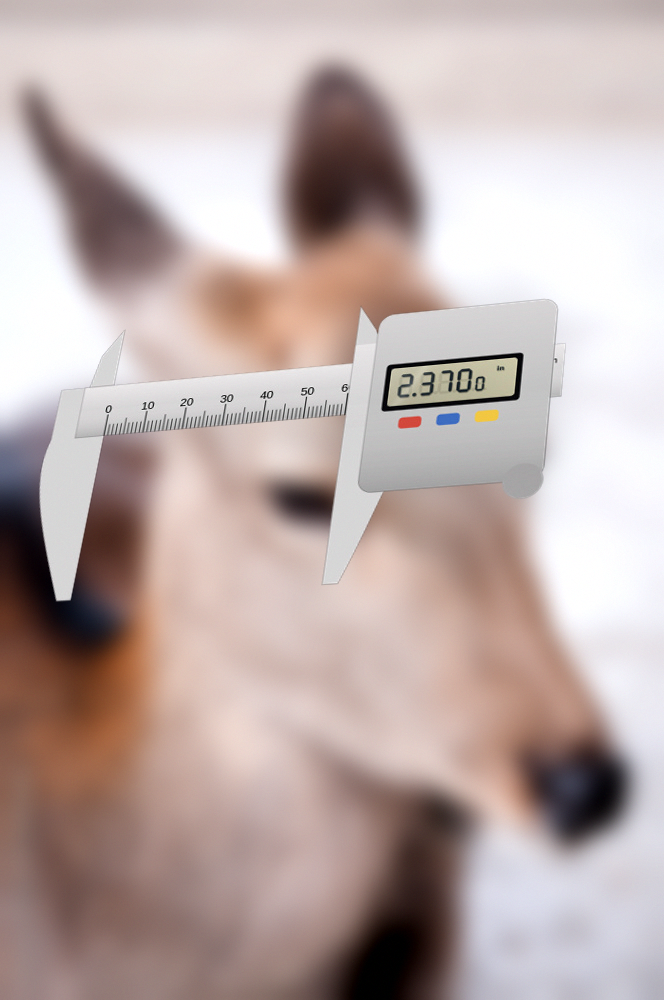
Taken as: 2.3700,in
